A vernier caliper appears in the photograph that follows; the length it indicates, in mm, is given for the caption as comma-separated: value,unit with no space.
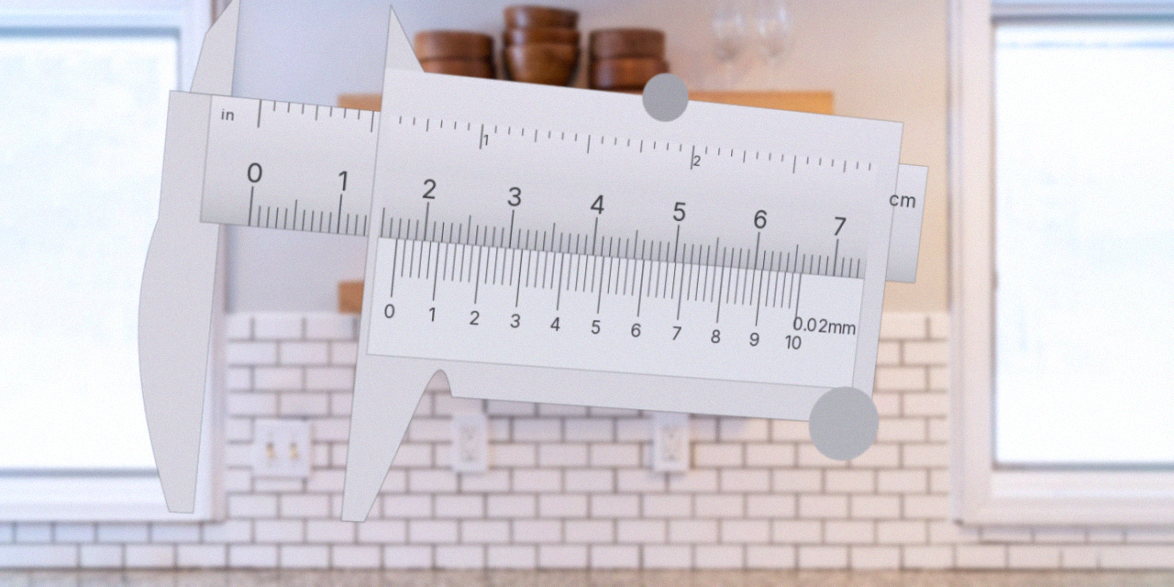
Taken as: 16.8,mm
